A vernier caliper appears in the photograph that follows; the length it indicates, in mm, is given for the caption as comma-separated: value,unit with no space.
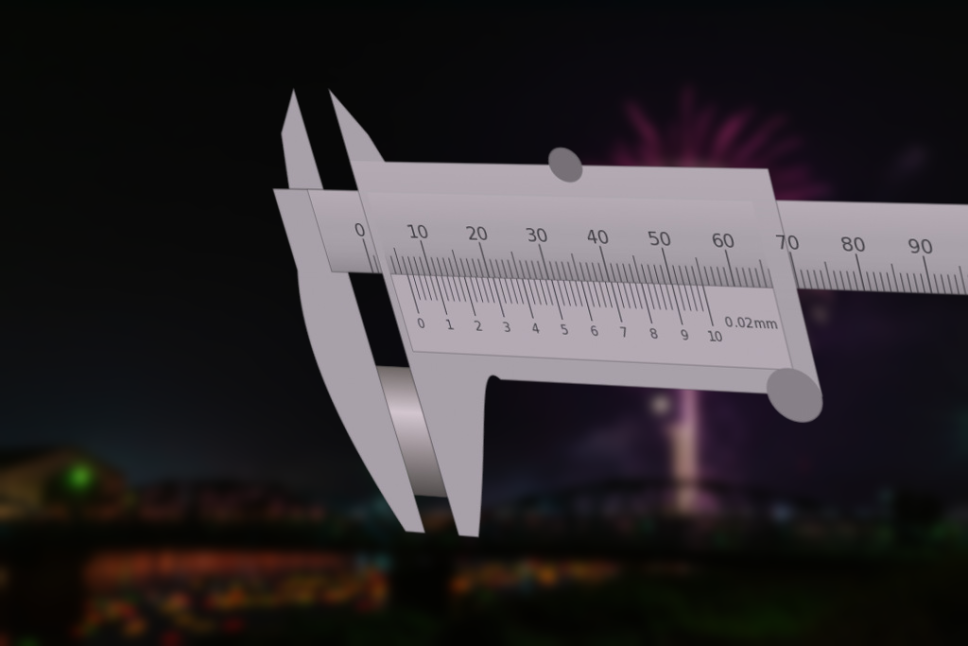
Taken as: 6.0,mm
